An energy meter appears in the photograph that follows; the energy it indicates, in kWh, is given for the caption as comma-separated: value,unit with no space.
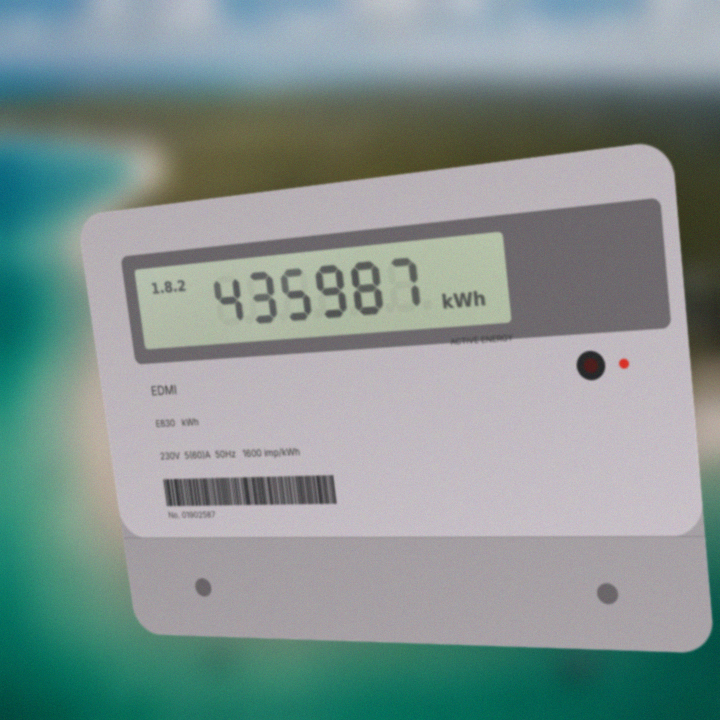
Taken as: 435987,kWh
